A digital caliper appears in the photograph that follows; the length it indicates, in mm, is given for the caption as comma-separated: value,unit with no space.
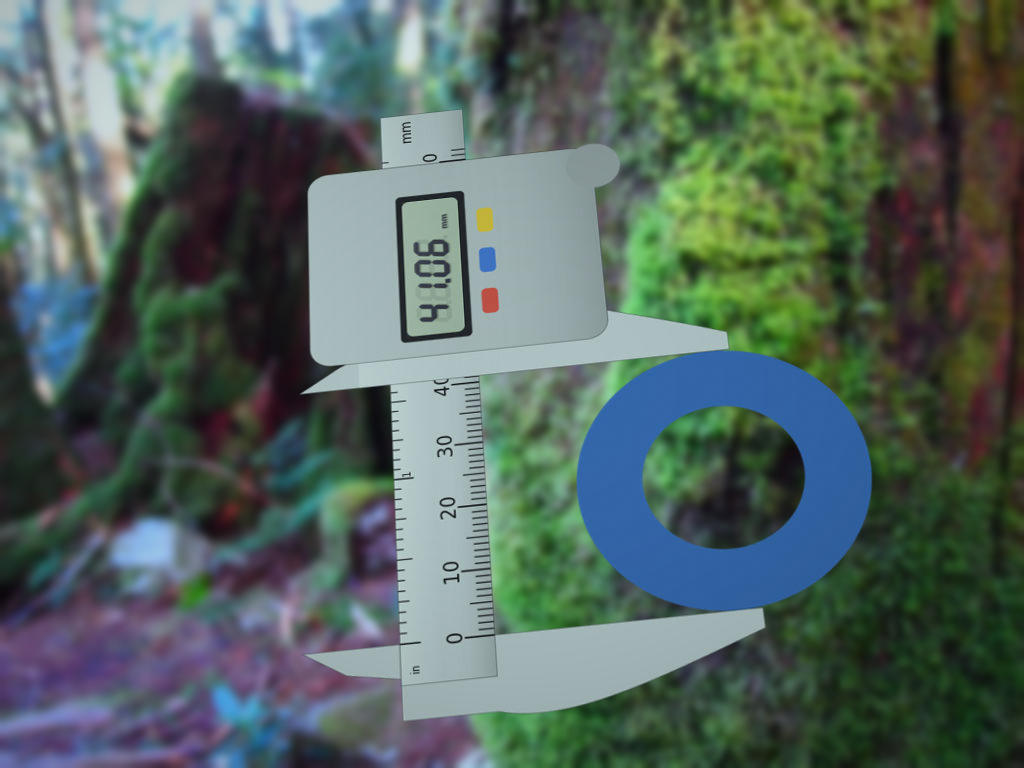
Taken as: 41.06,mm
